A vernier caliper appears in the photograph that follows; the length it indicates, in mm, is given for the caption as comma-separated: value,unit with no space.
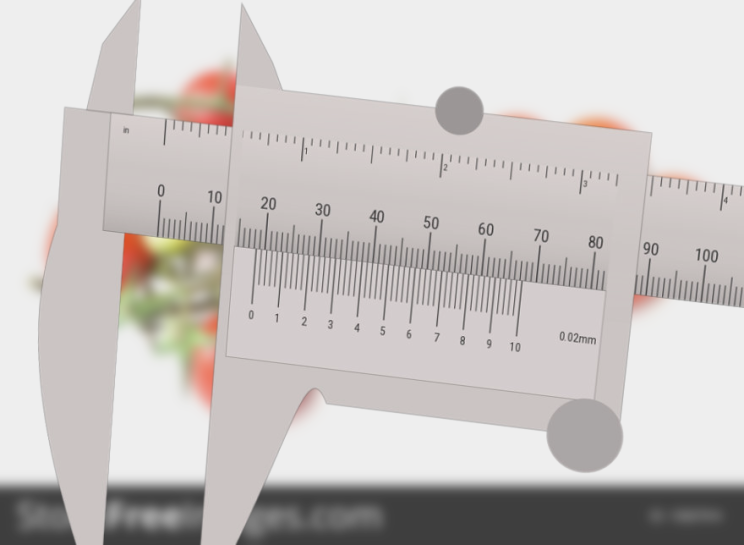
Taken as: 18.4,mm
